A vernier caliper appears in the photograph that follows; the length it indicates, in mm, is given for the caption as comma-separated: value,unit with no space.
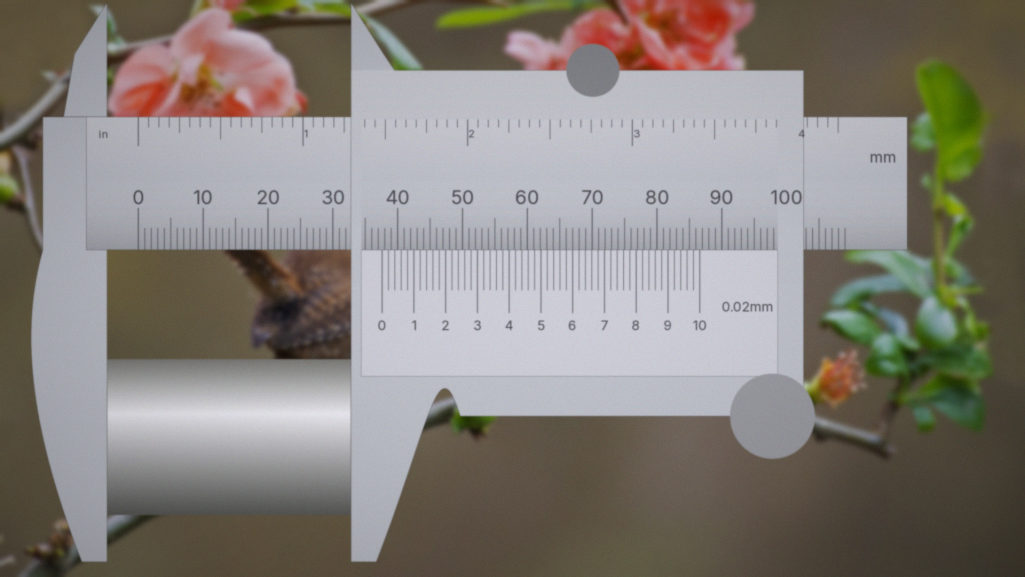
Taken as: 37.6,mm
